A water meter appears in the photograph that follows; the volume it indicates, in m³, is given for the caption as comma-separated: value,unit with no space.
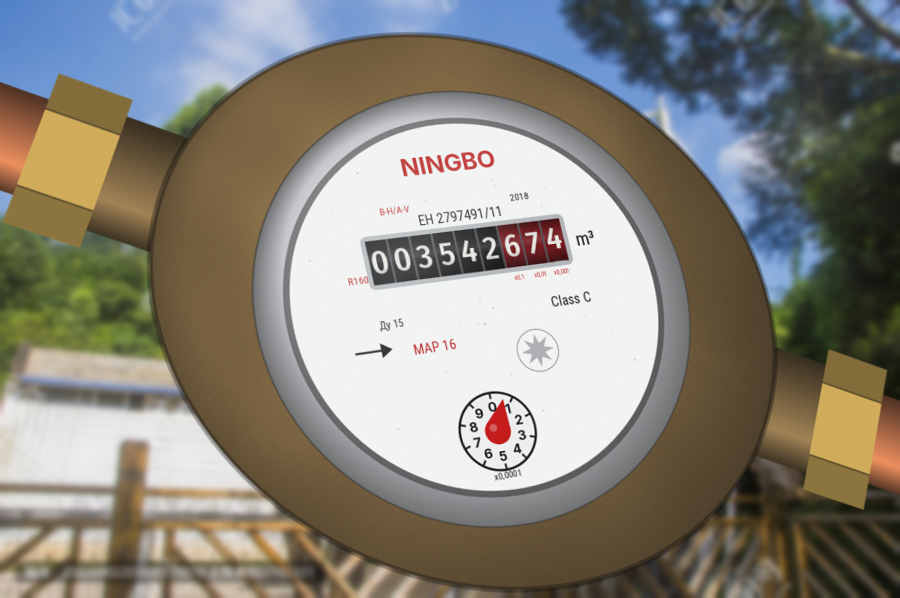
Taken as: 3542.6740,m³
